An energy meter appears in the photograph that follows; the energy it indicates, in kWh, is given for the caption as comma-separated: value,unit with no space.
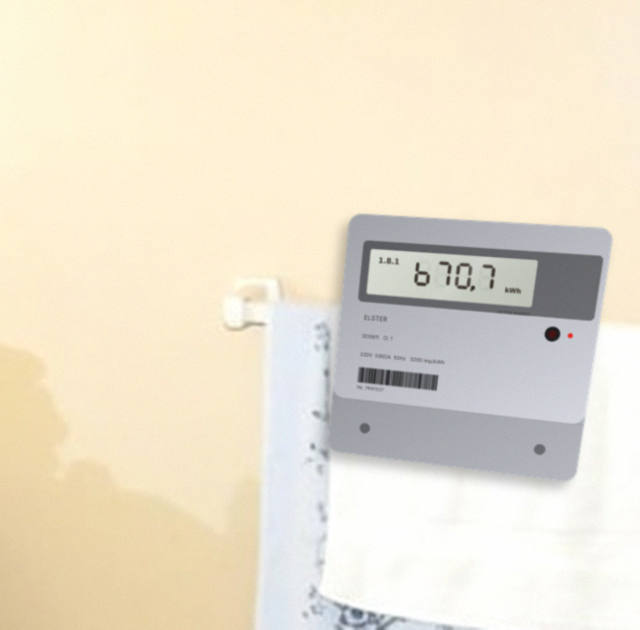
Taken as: 670.7,kWh
